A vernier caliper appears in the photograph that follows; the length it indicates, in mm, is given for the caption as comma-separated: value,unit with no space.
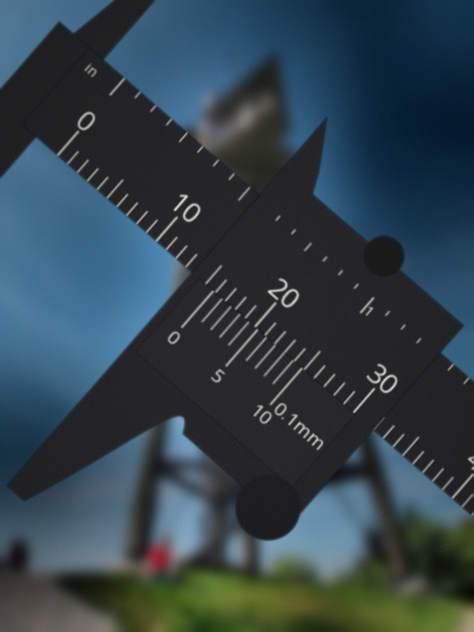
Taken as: 15.8,mm
